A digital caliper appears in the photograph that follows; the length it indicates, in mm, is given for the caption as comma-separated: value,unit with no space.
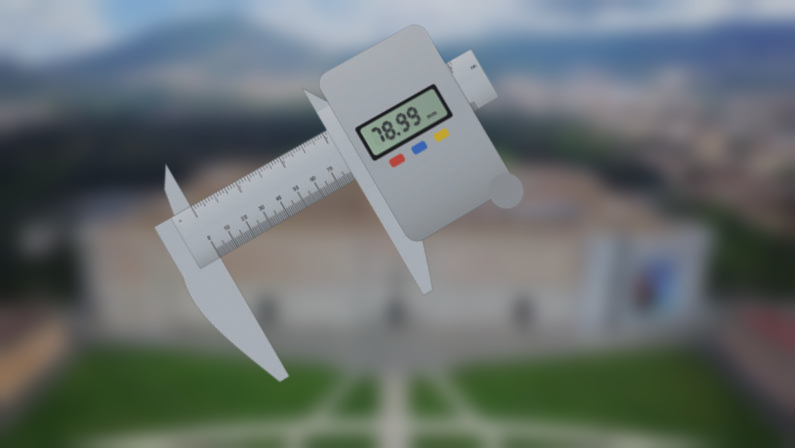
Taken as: 78.99,mm
